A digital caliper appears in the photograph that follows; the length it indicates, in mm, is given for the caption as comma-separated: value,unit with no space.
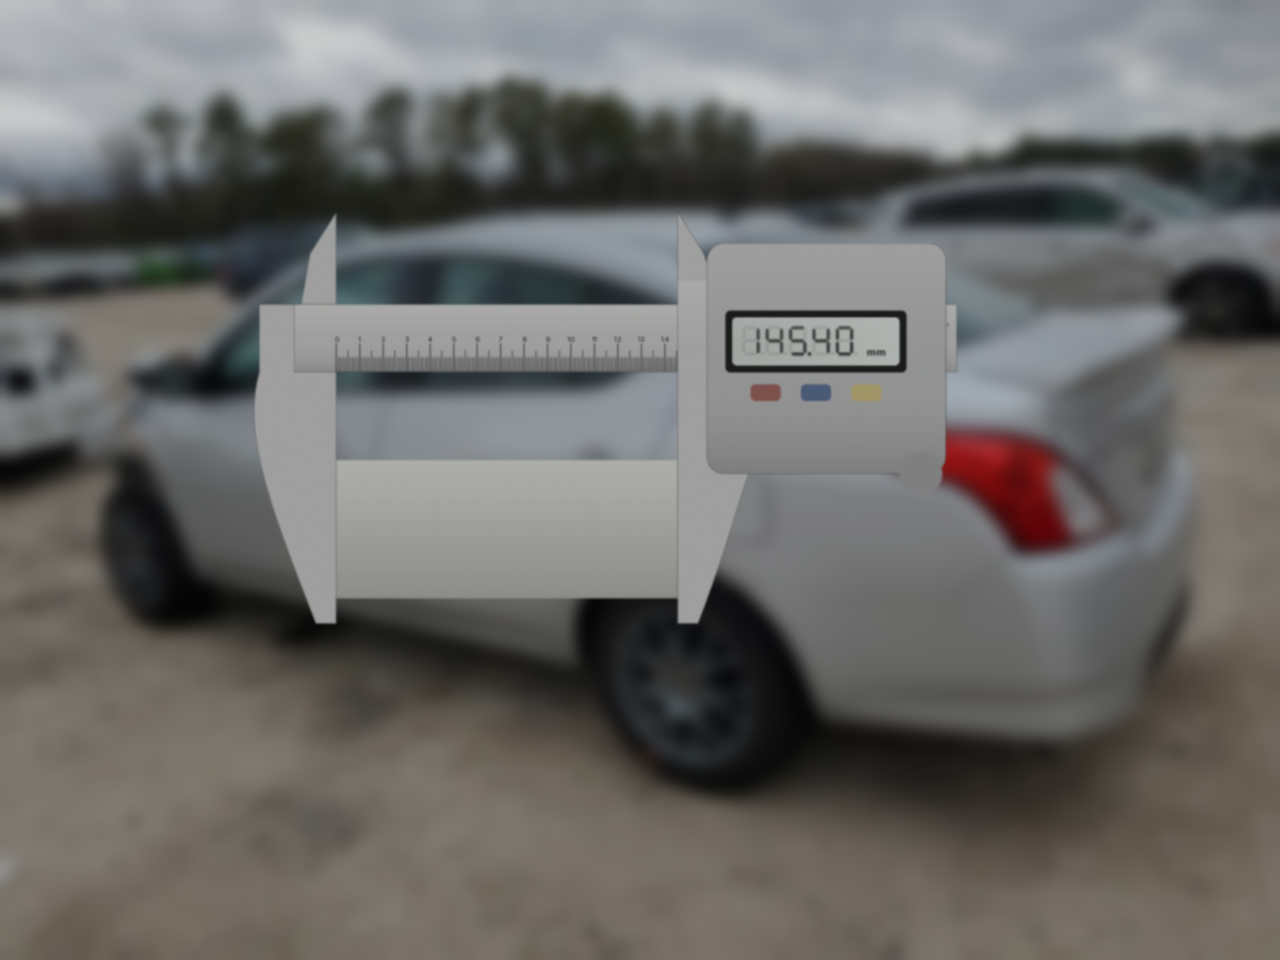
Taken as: 145.40,mm
